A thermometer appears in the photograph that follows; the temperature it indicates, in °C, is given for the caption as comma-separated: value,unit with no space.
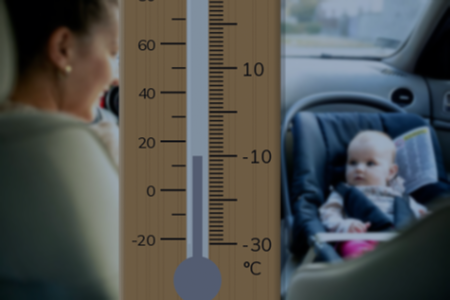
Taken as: -10,°C
